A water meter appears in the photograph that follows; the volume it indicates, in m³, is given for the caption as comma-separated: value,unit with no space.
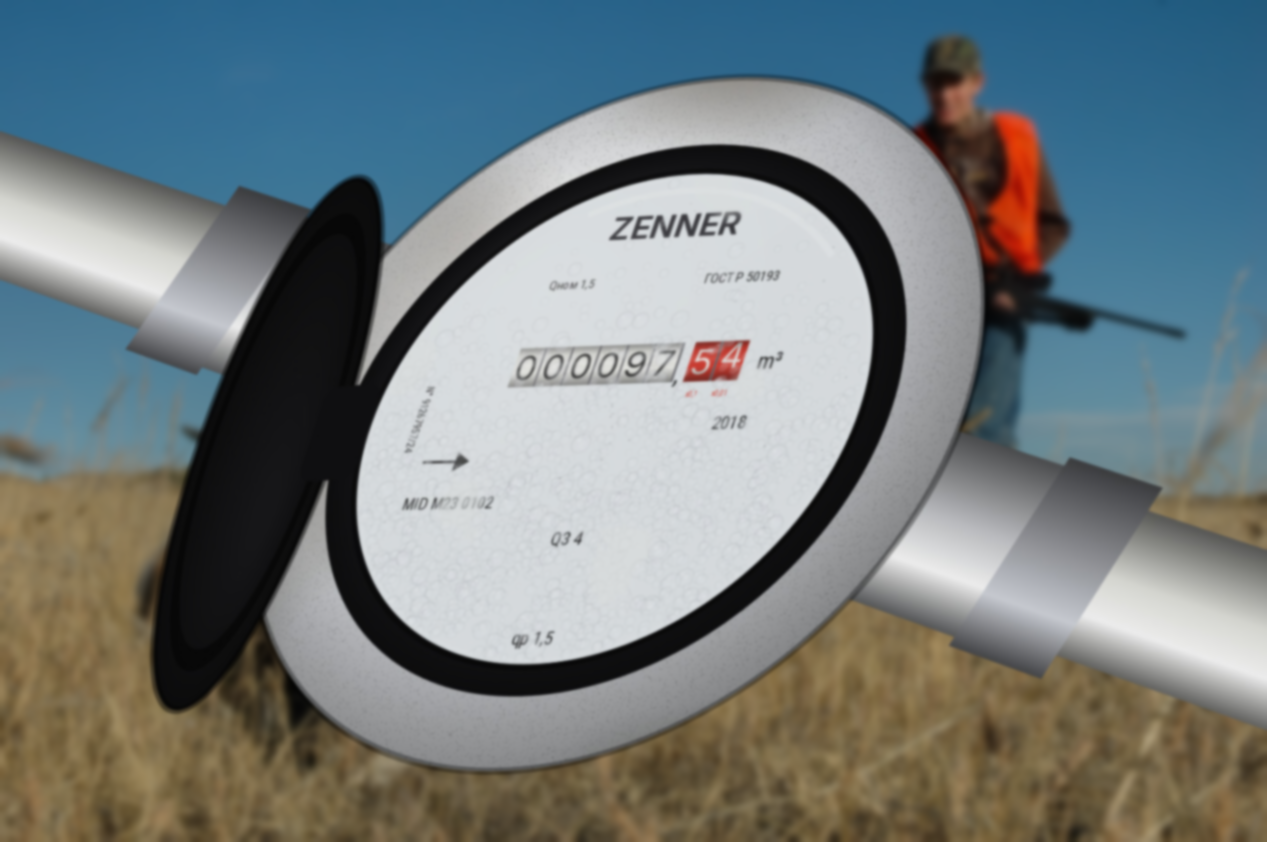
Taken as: 97.54,m³
